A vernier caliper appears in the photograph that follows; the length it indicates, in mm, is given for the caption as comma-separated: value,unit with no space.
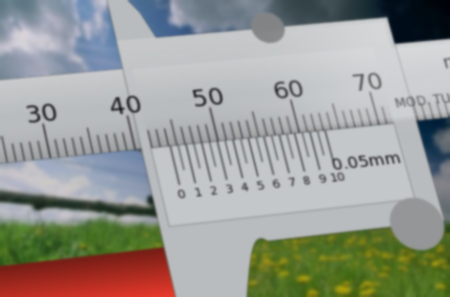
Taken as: 44.2,mm
